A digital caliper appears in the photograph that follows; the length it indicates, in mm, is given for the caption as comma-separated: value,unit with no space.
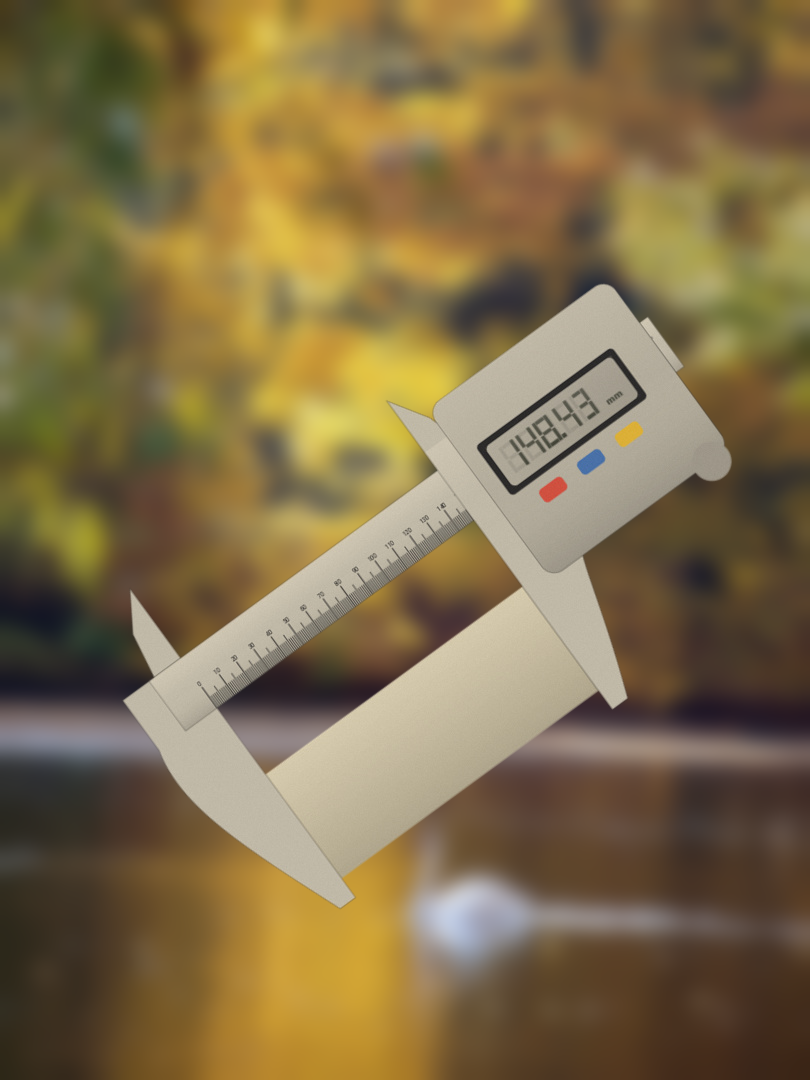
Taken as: 148.43,mm
